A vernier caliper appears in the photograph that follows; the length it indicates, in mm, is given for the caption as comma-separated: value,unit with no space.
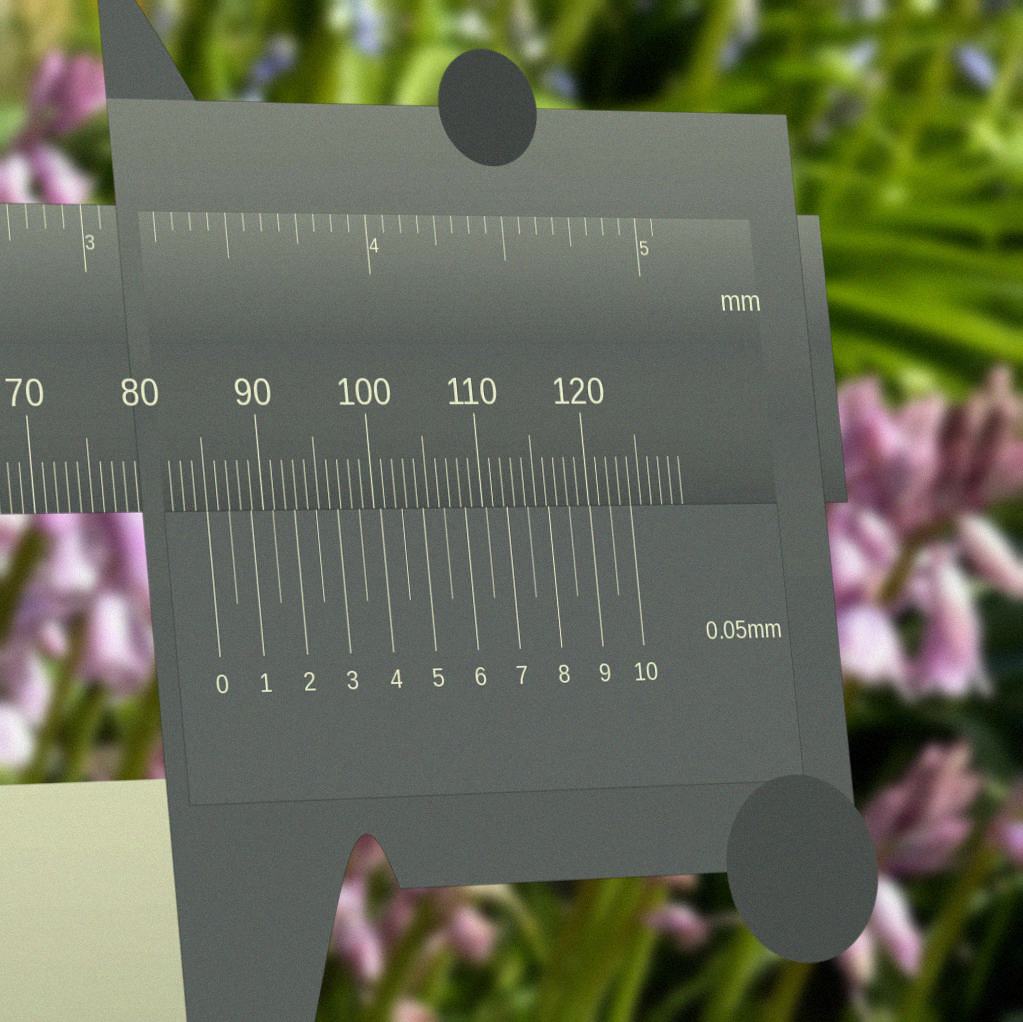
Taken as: 85.0,mm
